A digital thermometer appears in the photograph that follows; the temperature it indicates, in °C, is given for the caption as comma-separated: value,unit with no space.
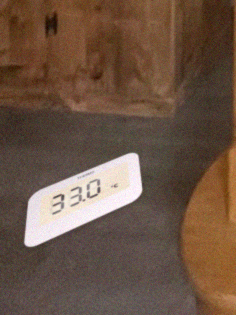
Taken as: 33.0,°C
